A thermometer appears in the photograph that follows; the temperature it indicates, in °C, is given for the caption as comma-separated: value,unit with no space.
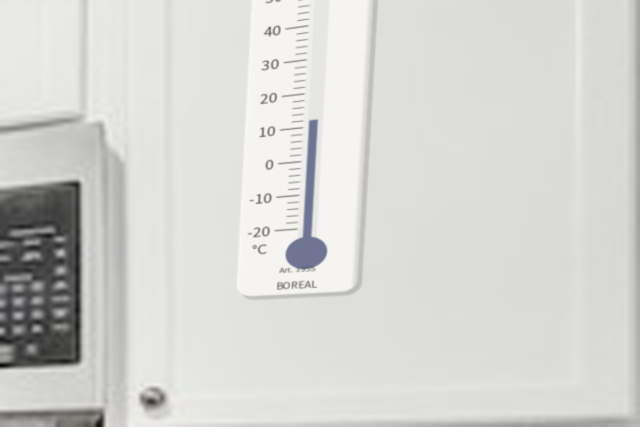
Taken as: 12,°C
